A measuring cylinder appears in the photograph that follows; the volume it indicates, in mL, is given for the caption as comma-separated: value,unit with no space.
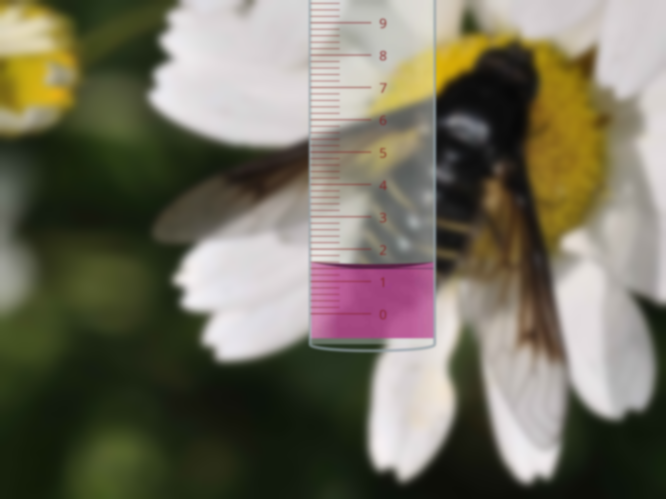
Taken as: 1.4,mL
